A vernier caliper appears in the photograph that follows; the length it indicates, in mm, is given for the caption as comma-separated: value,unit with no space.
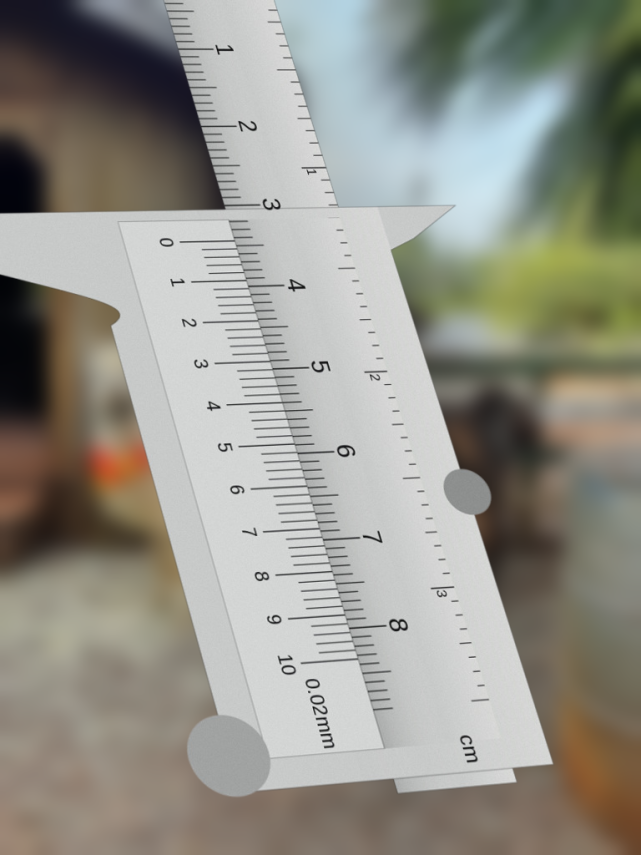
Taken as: 34.4,mm
